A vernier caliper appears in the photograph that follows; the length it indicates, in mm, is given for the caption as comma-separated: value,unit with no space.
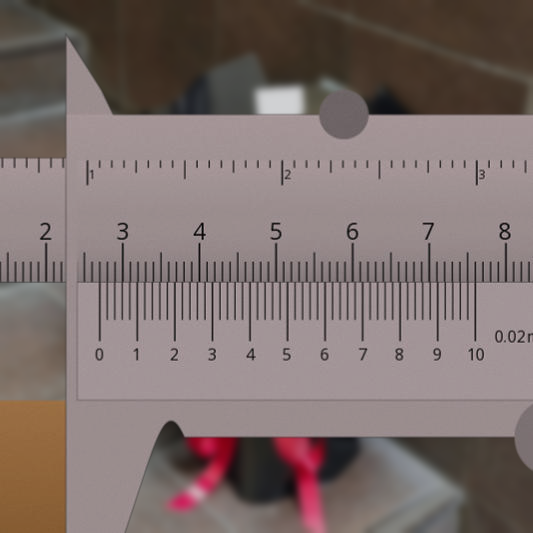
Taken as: 27.0,mm
